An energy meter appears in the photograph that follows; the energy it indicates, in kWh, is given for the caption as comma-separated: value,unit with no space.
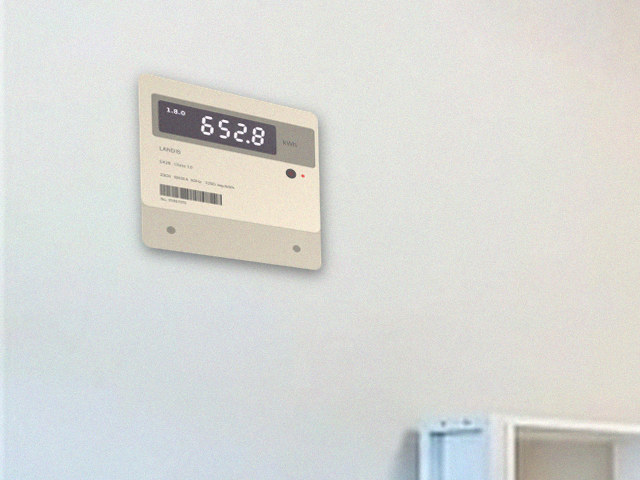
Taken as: 652.8,kWh
